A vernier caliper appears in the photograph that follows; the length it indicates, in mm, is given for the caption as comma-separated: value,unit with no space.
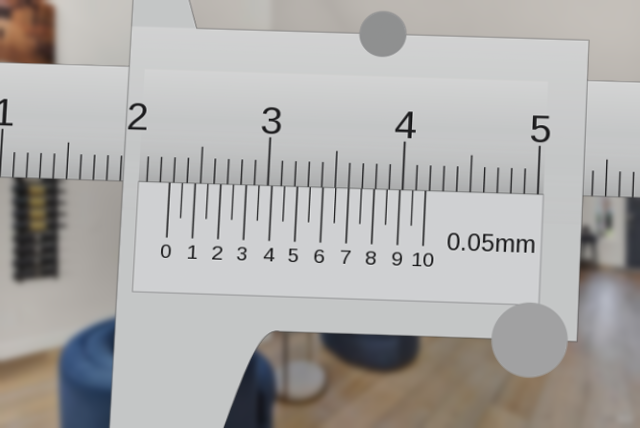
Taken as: 22.7,mm
